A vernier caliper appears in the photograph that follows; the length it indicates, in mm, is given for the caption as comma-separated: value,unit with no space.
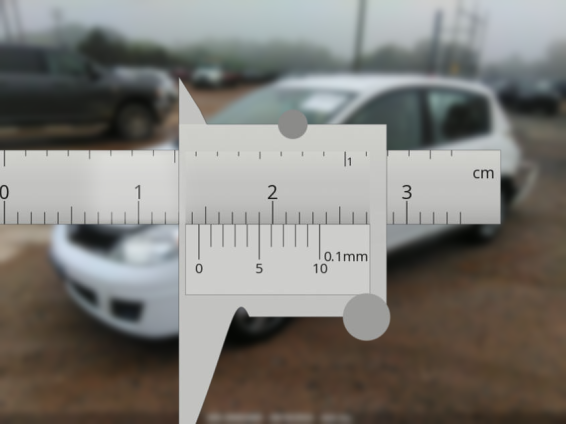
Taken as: 14.5,mm
